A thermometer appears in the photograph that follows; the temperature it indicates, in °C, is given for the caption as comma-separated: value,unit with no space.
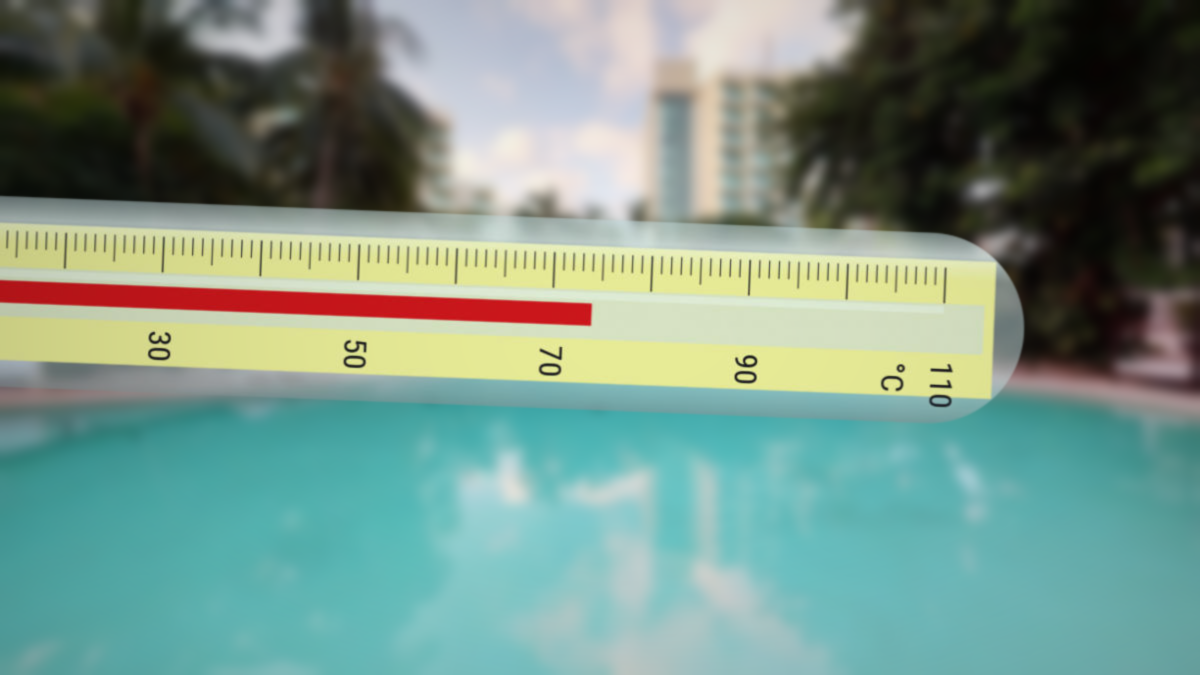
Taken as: 74,°C
